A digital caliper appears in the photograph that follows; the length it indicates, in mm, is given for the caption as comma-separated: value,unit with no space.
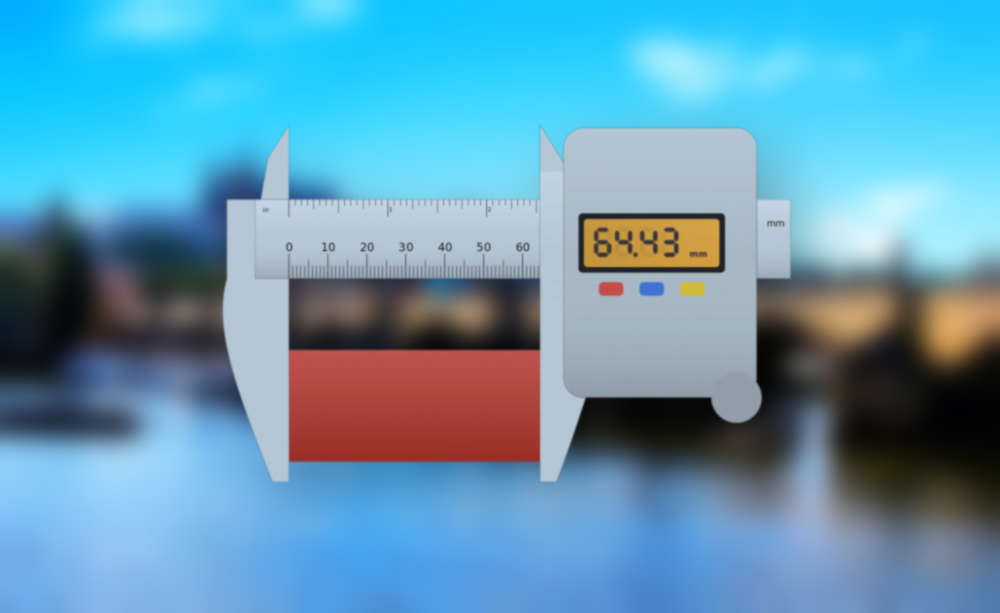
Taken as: 64.43,mm
